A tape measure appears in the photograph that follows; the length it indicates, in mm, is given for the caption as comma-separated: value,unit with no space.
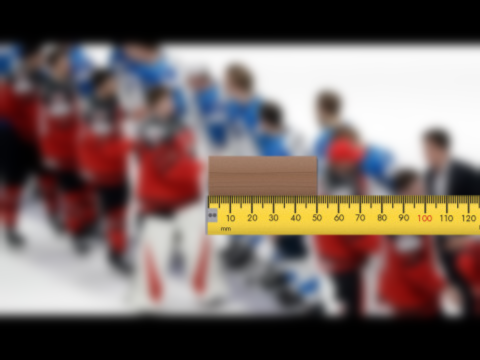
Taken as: 50,mm
